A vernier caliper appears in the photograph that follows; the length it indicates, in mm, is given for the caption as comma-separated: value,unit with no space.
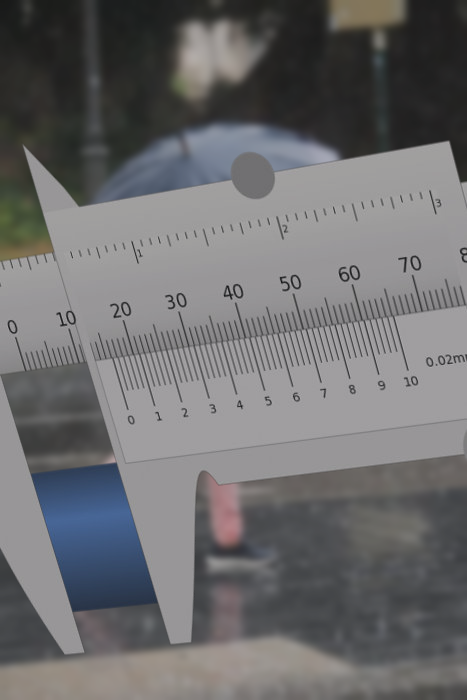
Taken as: 16.2,mm
